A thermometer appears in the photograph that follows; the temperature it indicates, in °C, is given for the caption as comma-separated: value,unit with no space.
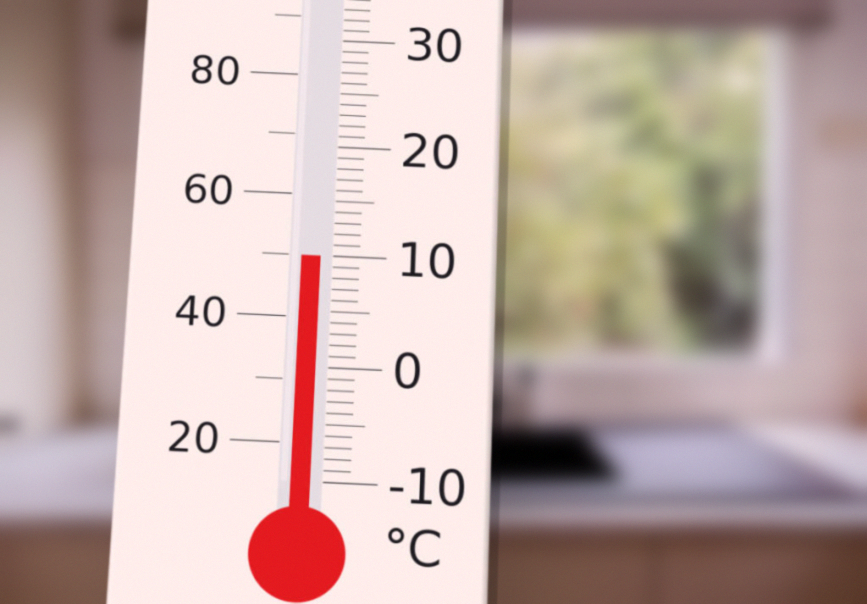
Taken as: 10,°C
